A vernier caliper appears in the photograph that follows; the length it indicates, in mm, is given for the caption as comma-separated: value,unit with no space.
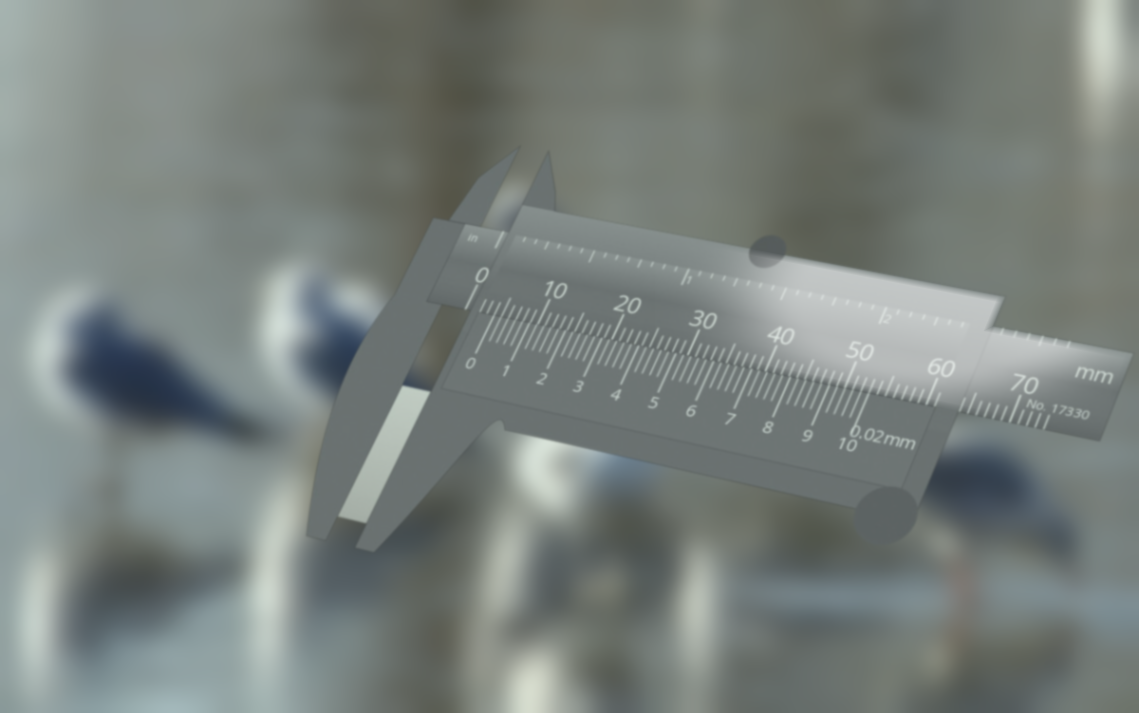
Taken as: 4.0,mm
